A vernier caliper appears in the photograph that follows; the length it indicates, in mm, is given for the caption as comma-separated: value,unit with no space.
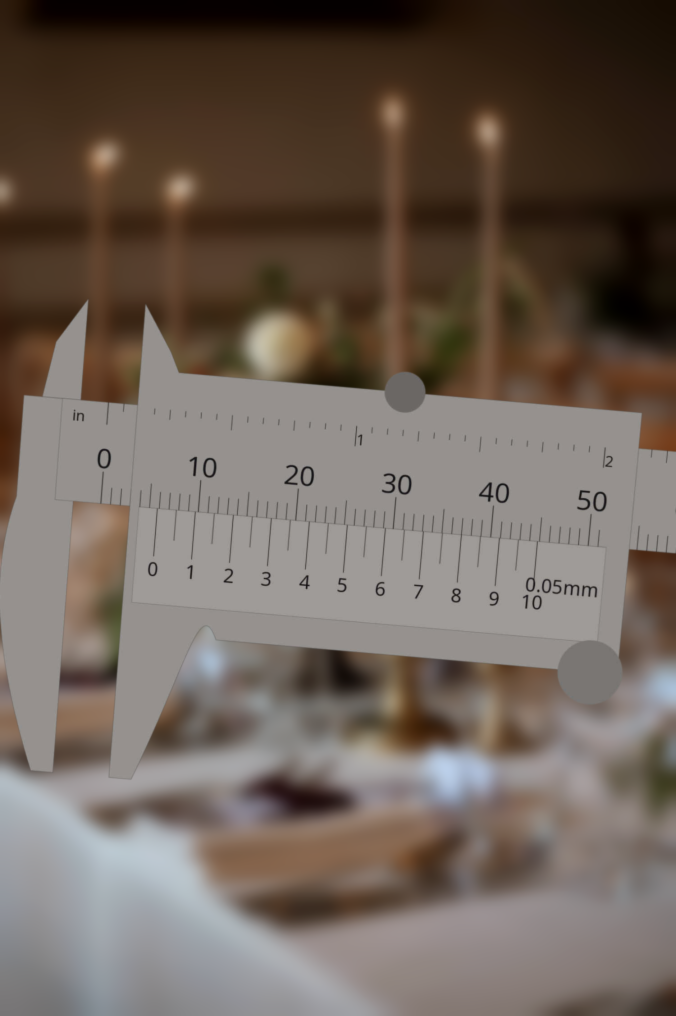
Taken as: 5.8,mm
